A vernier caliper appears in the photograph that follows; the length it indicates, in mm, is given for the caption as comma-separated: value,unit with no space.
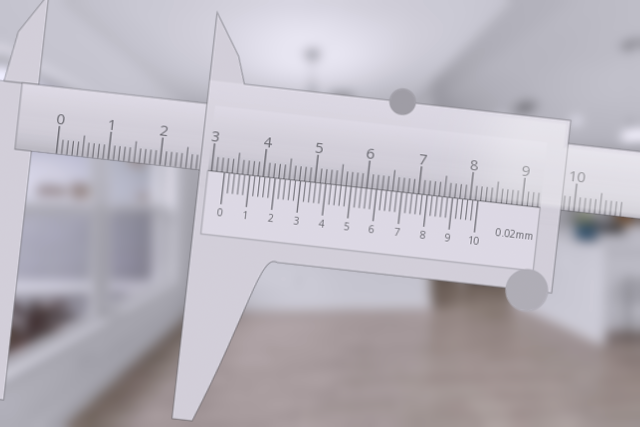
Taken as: 32.5,mm
